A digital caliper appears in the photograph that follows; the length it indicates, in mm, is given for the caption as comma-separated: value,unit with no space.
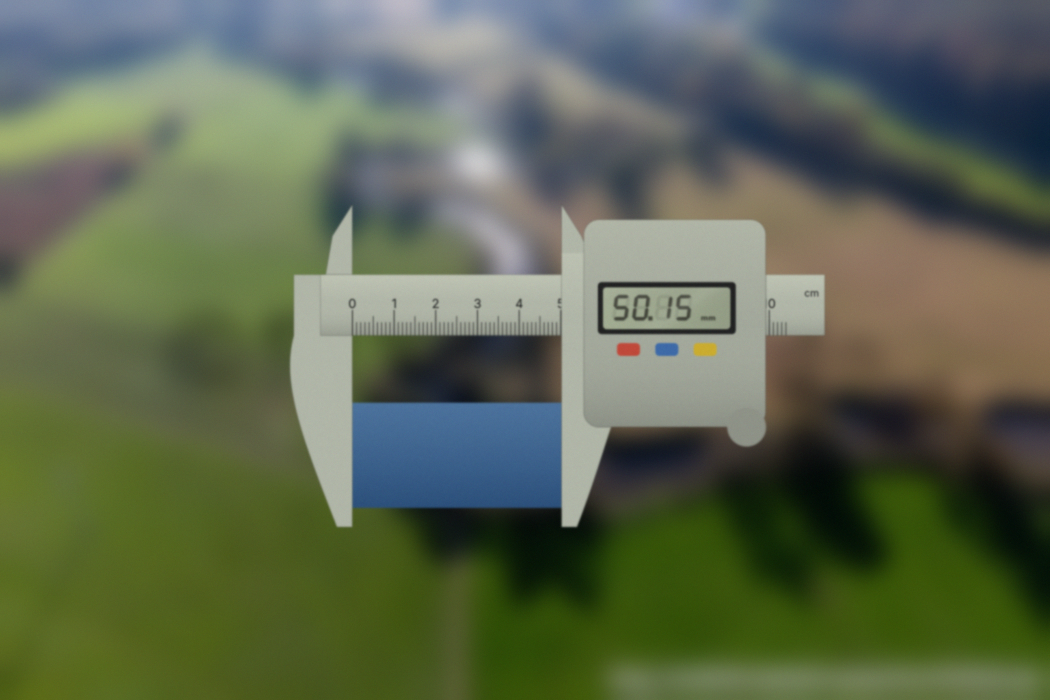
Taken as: 50.15,mm
